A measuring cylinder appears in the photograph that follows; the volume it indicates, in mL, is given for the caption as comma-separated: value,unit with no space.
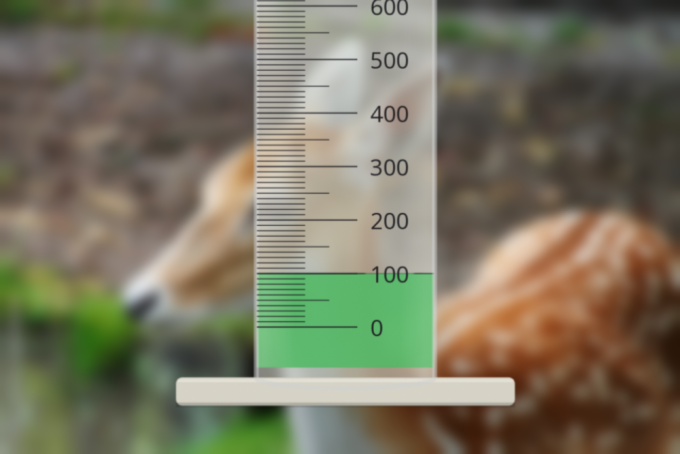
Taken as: 100,mL
